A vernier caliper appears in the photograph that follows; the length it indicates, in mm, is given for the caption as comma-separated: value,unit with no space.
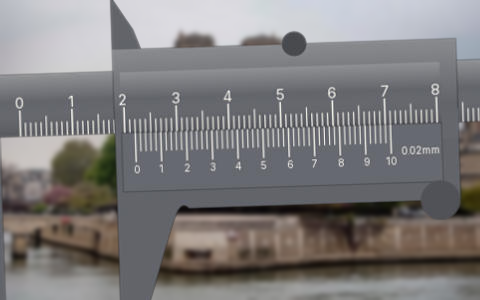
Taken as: 22.0,mm
